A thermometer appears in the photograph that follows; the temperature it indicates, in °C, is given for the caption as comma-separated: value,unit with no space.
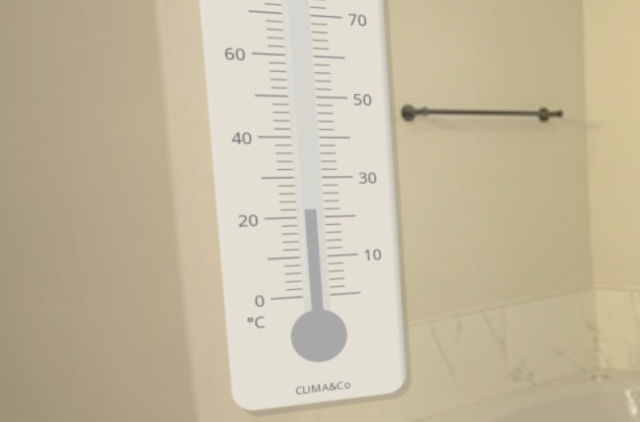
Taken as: 22,°C
